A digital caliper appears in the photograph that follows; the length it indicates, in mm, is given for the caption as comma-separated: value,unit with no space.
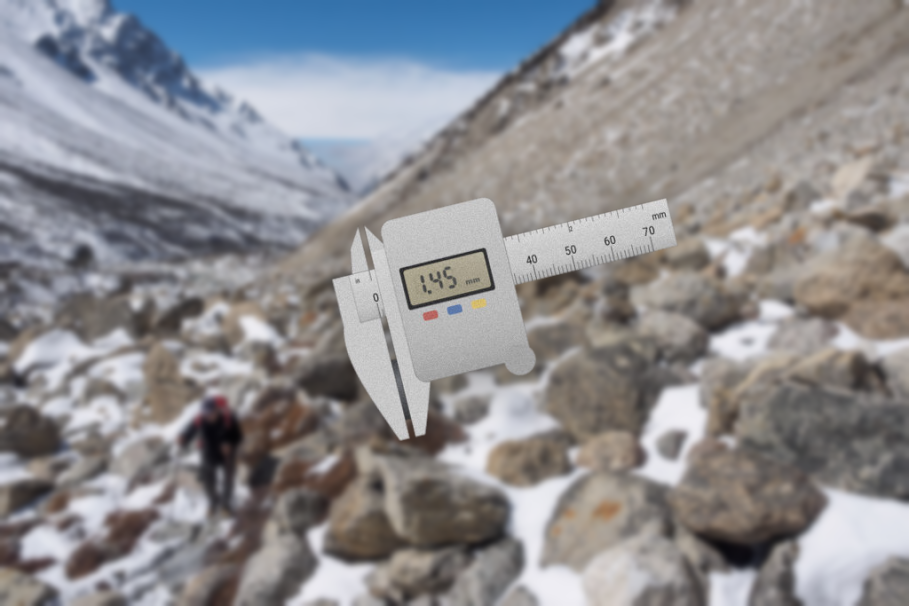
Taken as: 1.45,mm
